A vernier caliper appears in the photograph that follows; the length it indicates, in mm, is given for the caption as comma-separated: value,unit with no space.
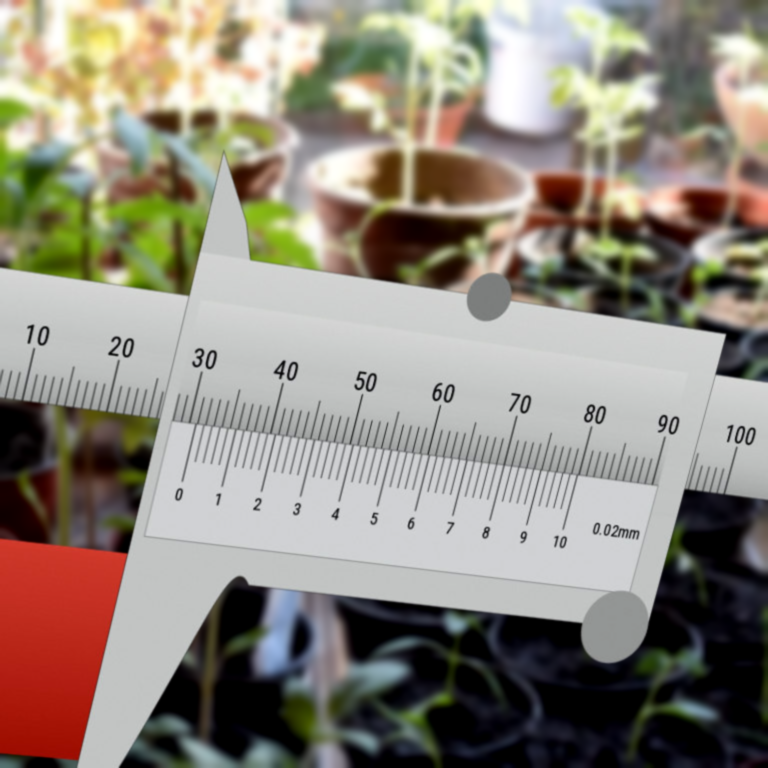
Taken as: 30.8,mm
